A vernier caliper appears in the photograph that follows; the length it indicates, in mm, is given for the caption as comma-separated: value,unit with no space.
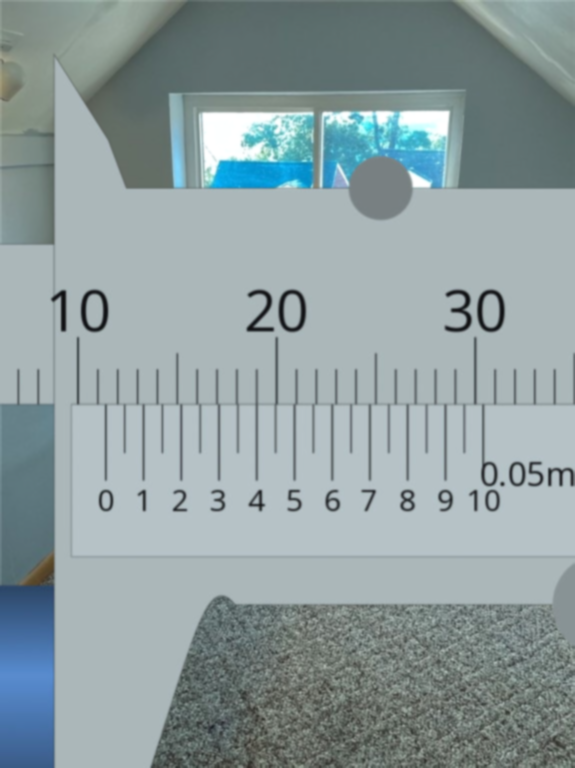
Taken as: 11.4,mm
